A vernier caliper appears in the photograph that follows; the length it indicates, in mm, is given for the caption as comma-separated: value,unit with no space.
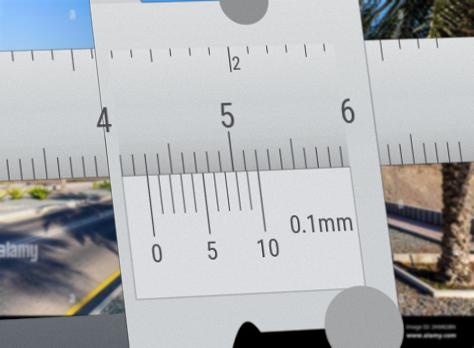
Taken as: 43.0,mm
